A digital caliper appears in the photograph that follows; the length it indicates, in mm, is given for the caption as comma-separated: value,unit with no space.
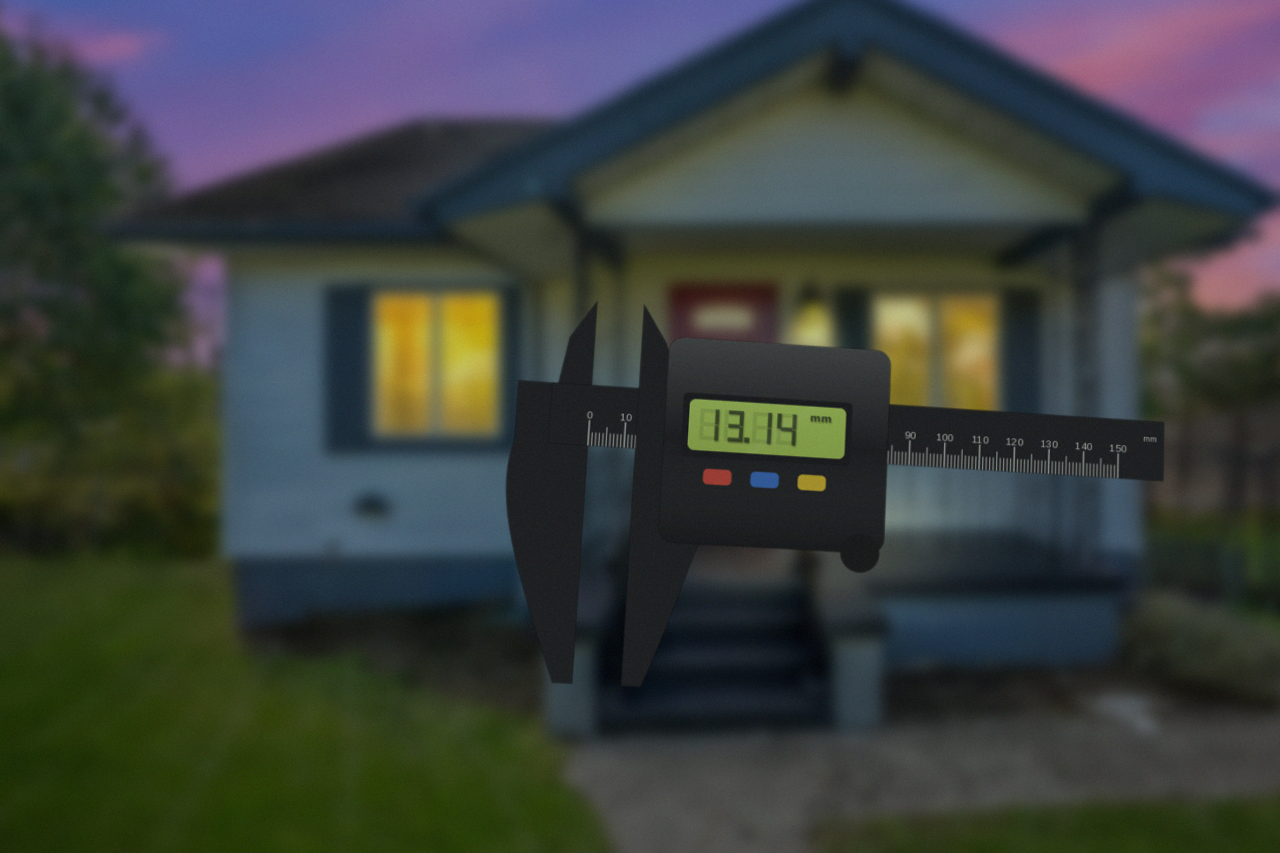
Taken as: 13.14,mm
